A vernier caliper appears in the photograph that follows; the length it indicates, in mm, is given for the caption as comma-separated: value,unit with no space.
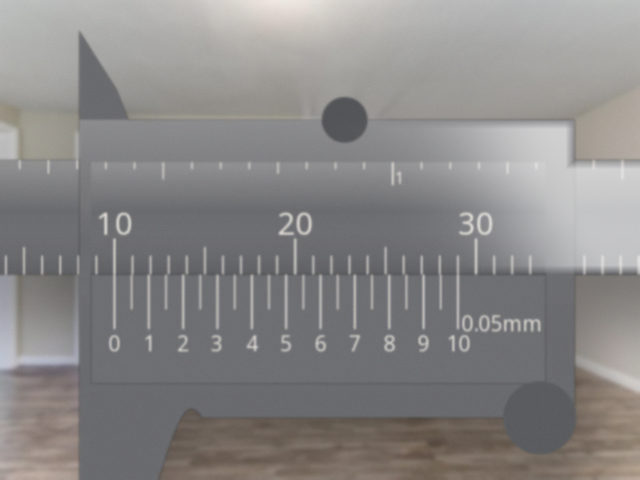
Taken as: 10.0,mm
